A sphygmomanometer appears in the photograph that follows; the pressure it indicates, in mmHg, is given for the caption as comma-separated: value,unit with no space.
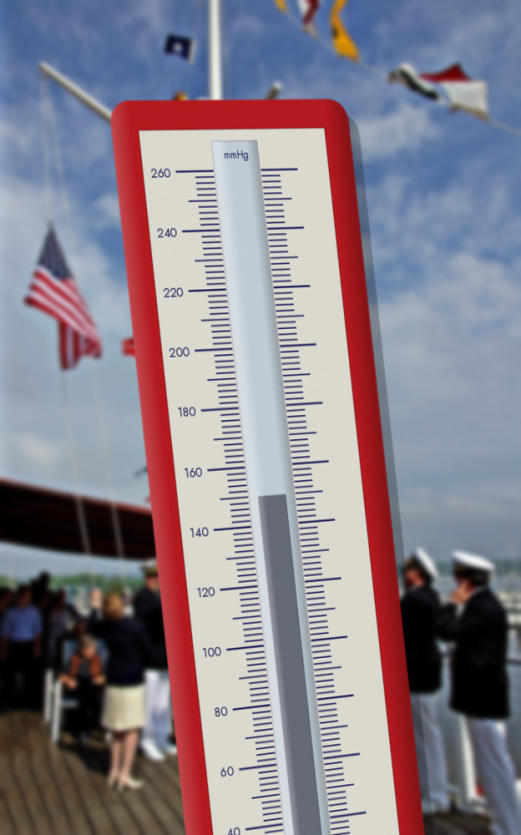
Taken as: 150,mmHg
